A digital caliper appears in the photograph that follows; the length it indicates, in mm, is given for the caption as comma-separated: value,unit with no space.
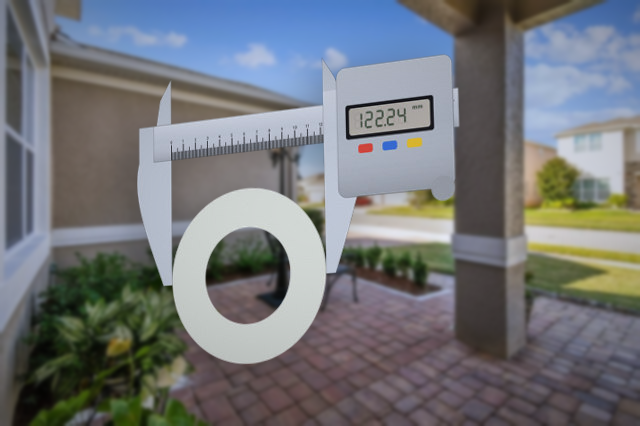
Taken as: 122.24,mm
